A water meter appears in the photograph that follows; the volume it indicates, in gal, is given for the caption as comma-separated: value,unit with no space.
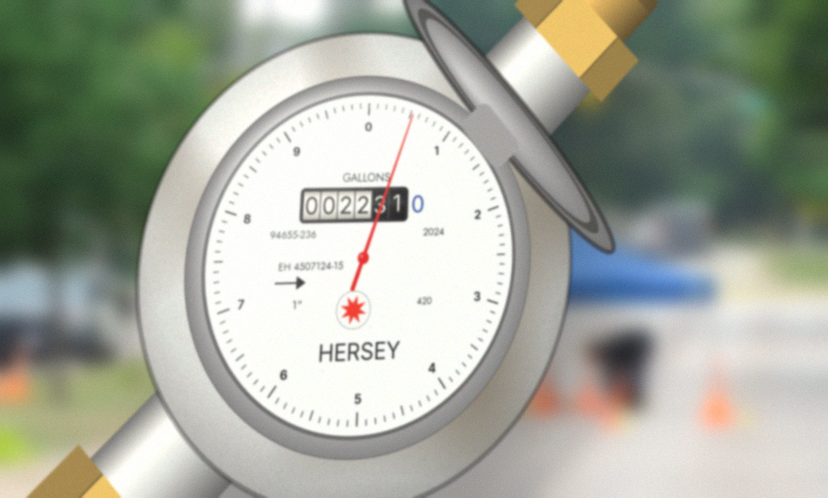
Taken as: 22310.5,gal
